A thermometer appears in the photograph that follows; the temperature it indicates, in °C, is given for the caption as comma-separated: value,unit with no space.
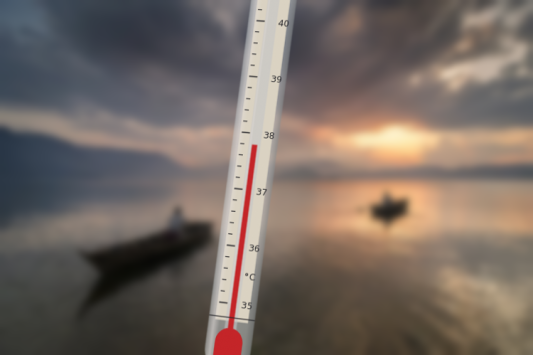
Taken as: 37.8,°C
